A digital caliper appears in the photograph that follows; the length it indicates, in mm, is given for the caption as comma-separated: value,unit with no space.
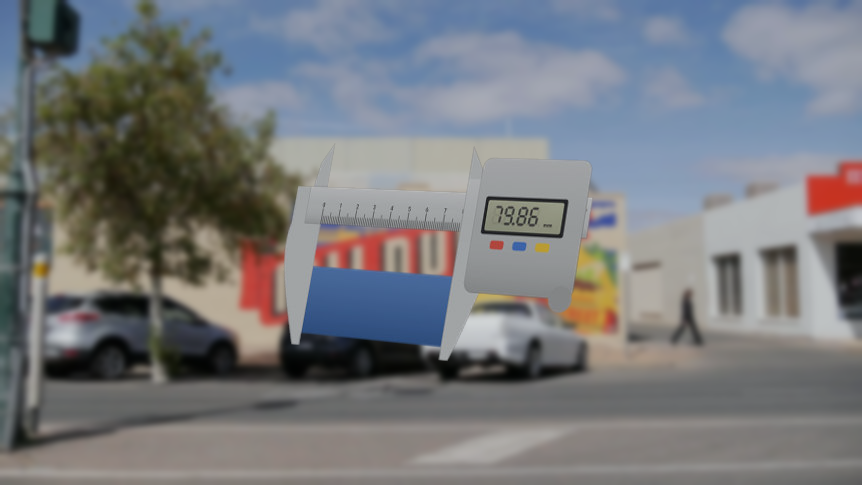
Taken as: 79.86,mm
